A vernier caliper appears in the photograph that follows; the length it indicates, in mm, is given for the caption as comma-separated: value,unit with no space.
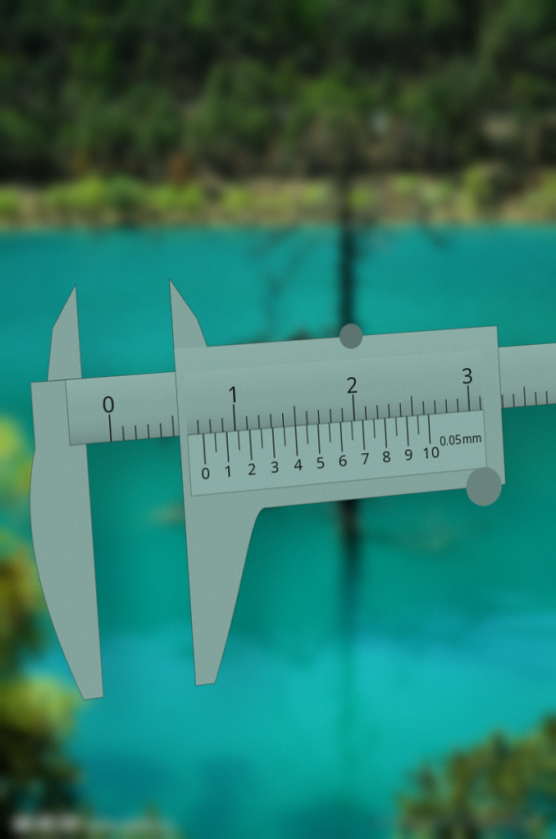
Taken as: 7.4,mm
